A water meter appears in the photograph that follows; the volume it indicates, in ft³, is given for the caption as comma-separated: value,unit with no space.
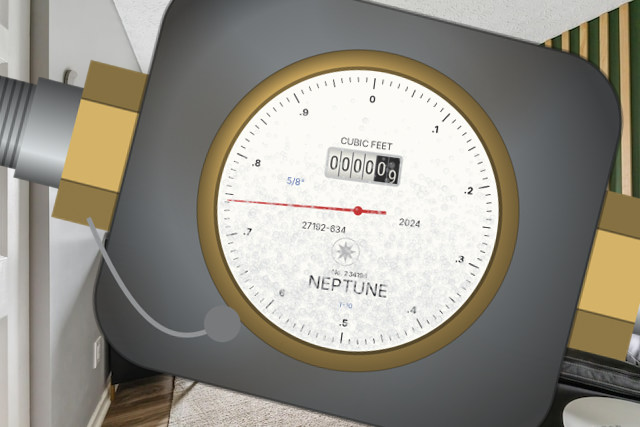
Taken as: 8.74,ft³
